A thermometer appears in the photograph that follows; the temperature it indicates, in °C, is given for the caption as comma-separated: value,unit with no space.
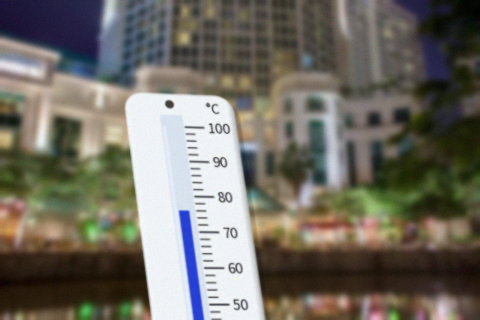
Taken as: 76,°C
